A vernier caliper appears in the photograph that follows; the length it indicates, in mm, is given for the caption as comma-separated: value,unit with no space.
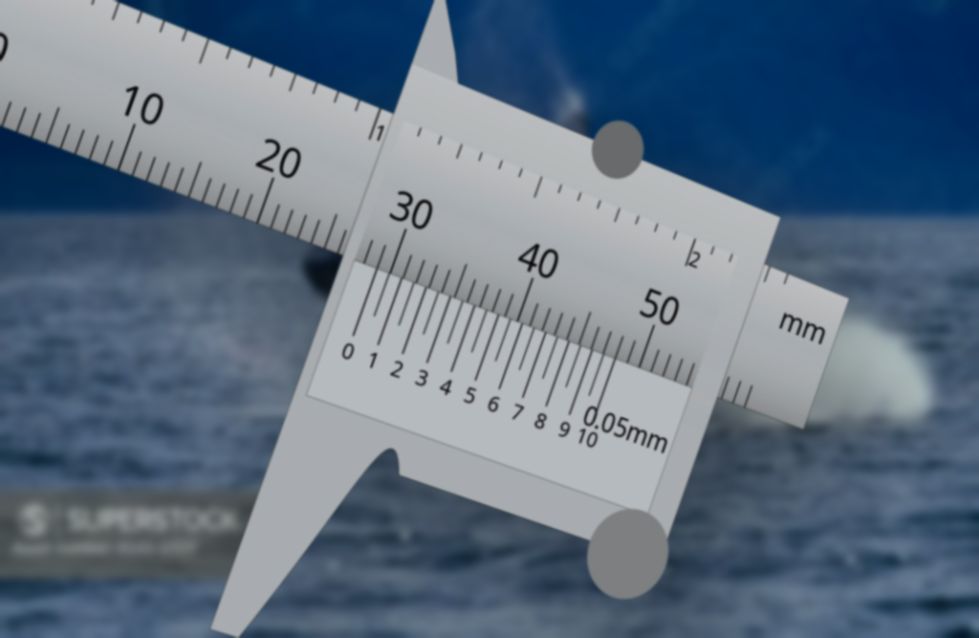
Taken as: 29.0,mm
